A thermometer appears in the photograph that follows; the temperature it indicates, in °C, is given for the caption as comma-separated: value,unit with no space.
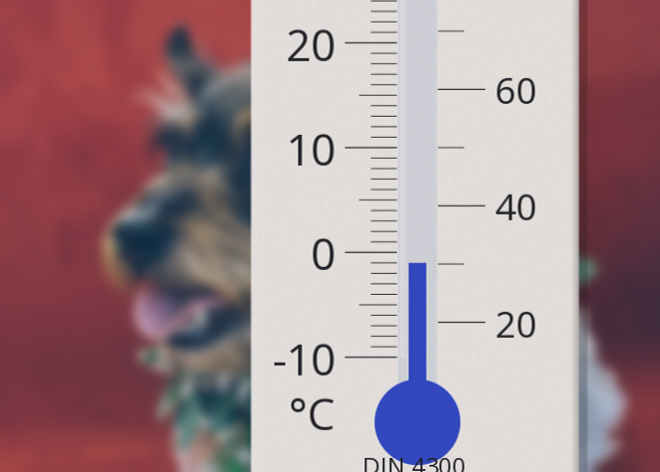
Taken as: -1,°C
